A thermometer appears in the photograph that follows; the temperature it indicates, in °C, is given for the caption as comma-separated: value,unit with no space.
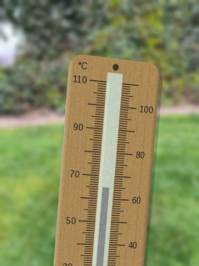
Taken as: 65,°C
